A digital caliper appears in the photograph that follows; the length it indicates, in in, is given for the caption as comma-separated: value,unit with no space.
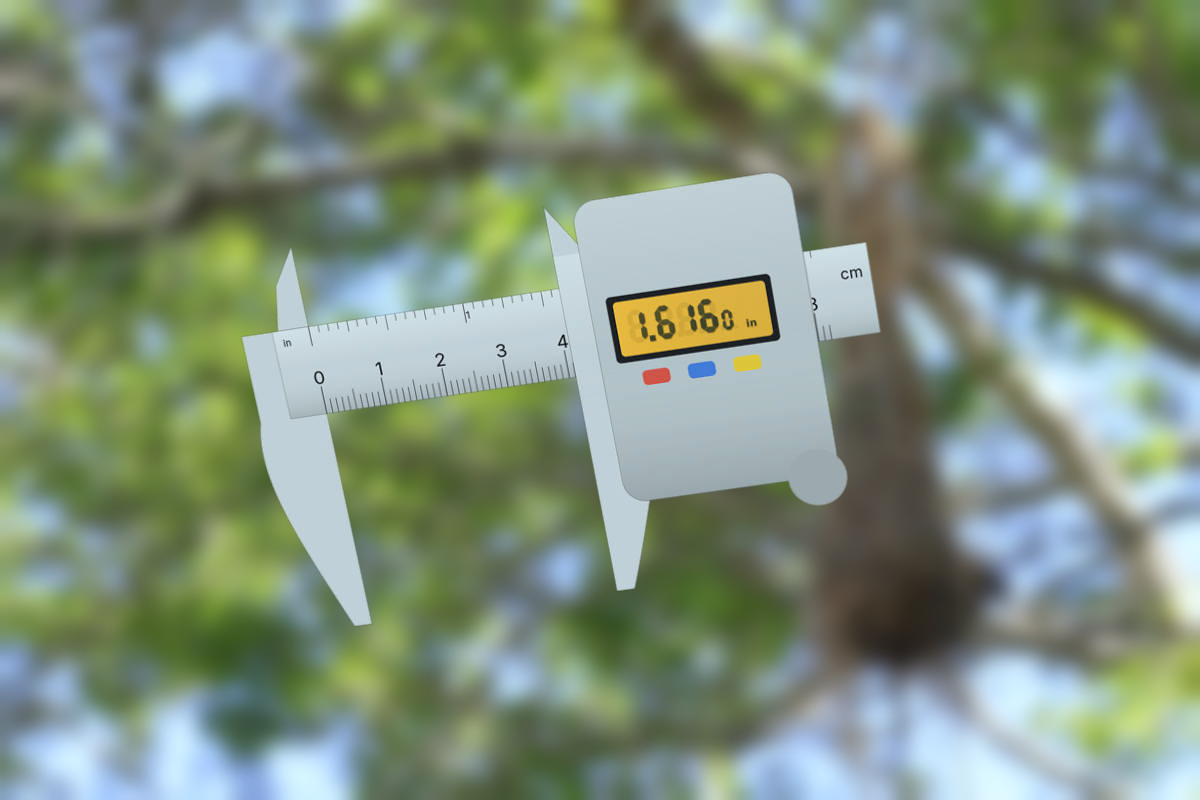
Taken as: 1.6160,in
